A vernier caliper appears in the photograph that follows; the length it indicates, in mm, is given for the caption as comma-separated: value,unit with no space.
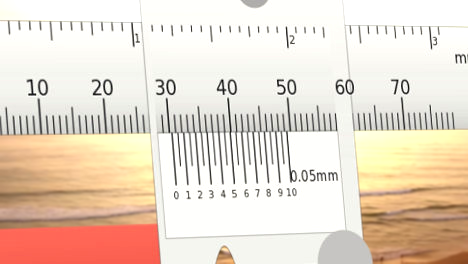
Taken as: 30.4,mm
